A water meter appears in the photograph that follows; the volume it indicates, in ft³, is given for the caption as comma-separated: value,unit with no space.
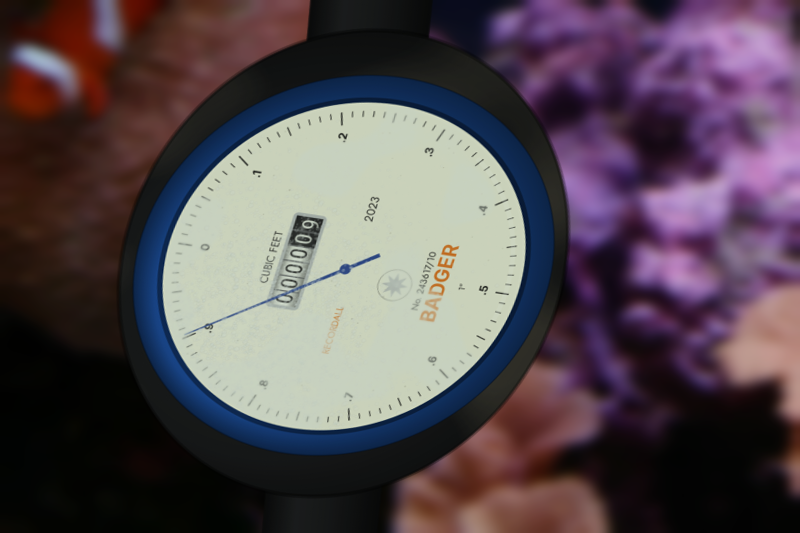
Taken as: 8.90,ft³
